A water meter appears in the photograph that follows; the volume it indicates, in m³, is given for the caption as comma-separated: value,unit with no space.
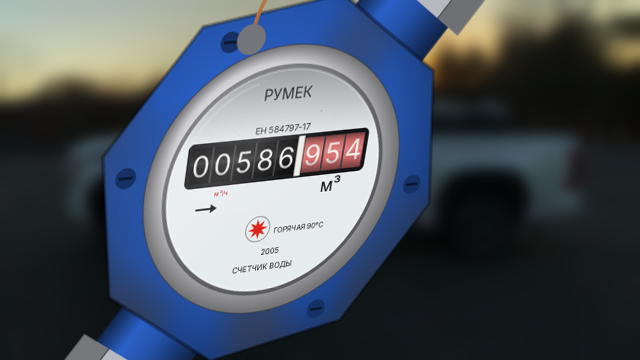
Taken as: 586.954,m³
